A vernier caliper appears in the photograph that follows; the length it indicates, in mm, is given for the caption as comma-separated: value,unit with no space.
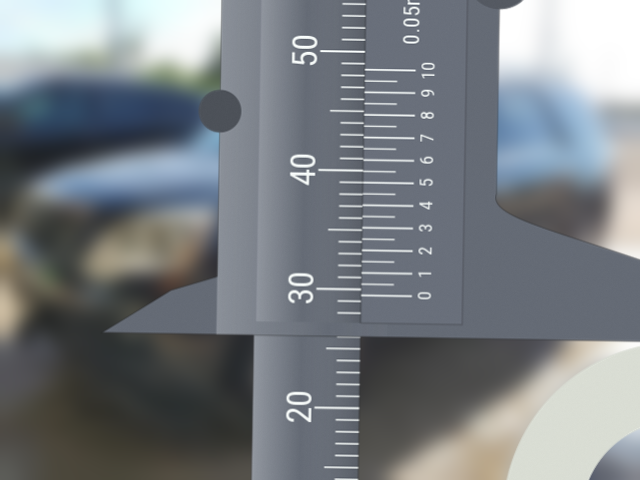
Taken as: 29.5,mm
